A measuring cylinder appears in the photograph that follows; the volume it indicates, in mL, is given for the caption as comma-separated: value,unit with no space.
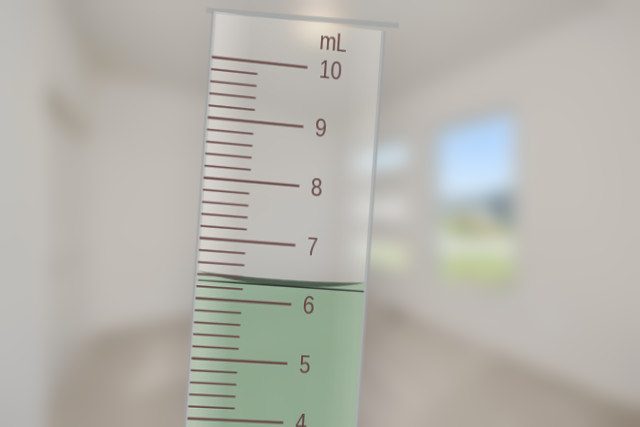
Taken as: 6.3,mL
